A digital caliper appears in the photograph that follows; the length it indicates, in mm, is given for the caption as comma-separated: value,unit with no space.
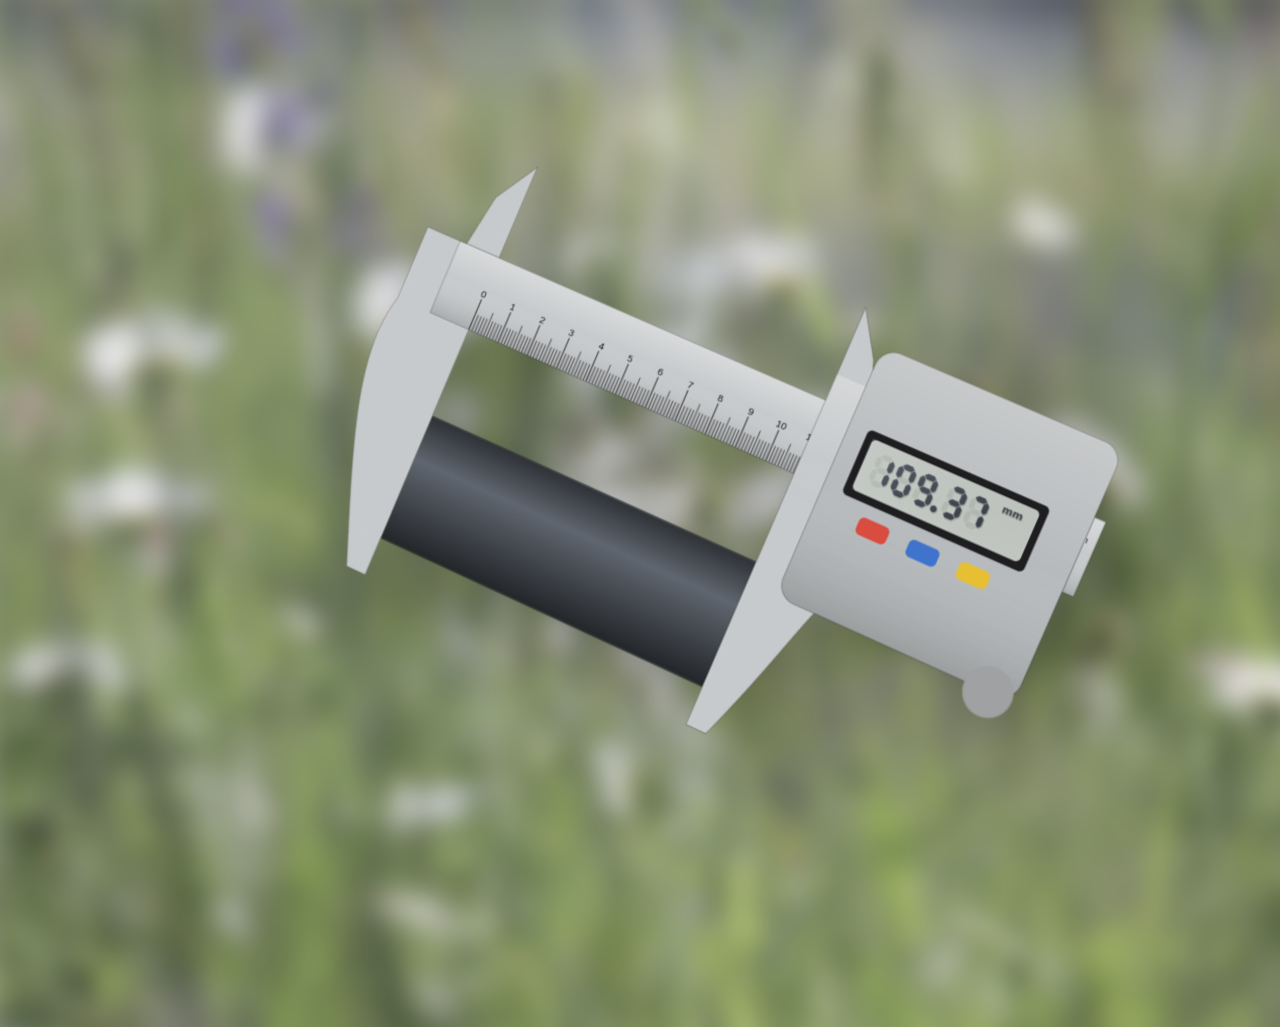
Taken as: 109.37,mm
